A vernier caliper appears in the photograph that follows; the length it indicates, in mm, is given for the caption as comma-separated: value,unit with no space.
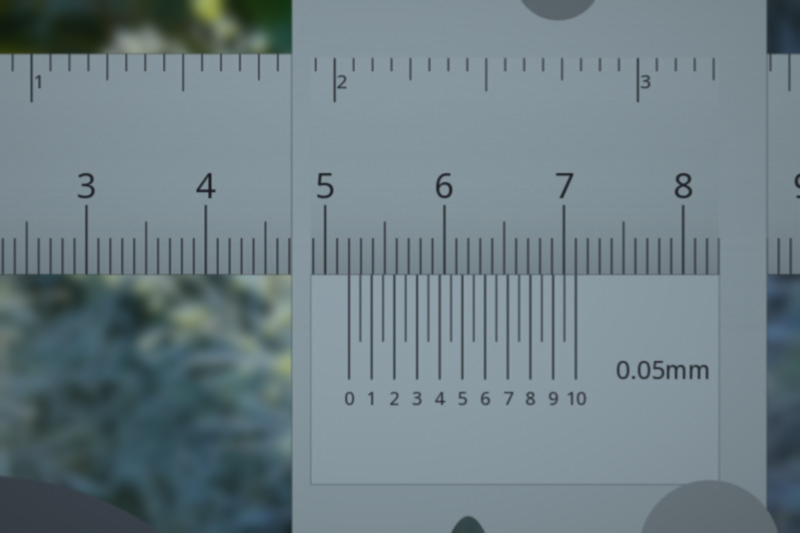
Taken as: 52.0,mm
